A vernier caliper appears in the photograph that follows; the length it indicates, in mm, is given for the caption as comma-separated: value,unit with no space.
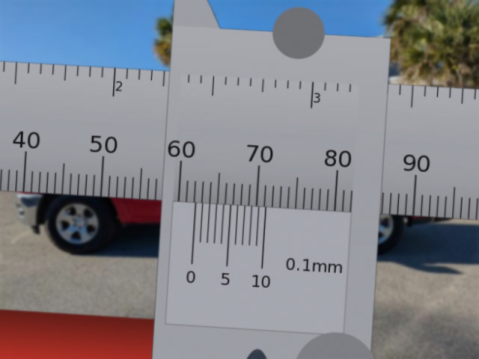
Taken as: 62.2,mm
